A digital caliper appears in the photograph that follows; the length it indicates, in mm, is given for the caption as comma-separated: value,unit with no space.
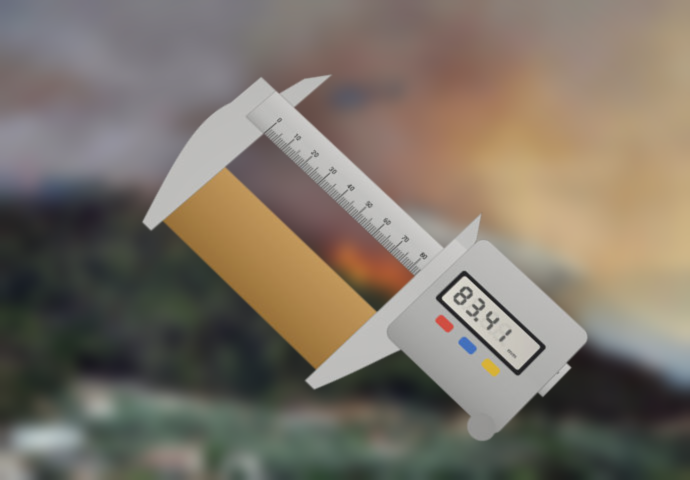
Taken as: 83.41,mm
